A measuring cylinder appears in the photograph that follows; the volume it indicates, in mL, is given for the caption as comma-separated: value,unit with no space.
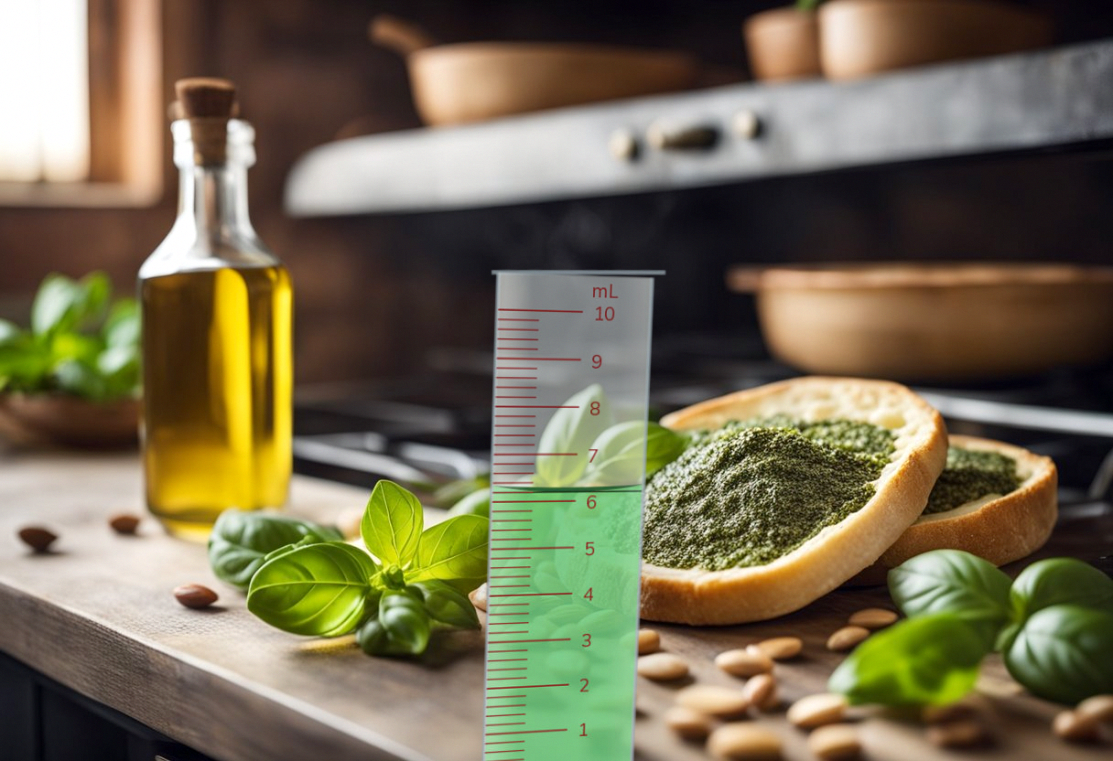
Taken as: 6.2,mL
